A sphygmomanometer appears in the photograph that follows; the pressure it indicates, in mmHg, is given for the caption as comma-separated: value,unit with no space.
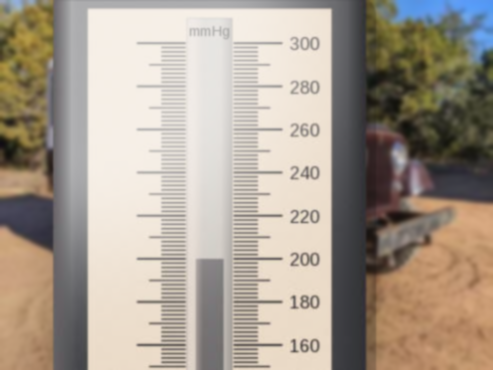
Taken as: 200,mmHg
